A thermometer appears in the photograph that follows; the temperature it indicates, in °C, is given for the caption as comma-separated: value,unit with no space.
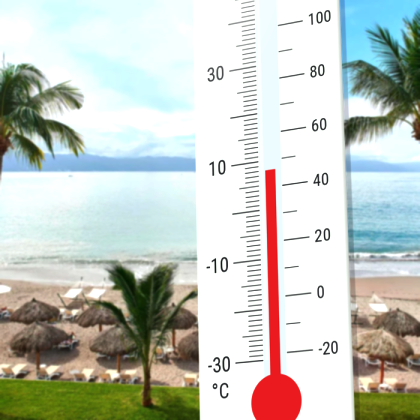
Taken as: 8,°C
